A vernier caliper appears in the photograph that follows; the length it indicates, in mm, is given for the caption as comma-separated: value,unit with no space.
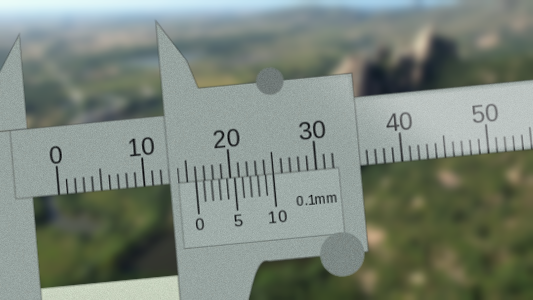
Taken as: 16.0,mm
